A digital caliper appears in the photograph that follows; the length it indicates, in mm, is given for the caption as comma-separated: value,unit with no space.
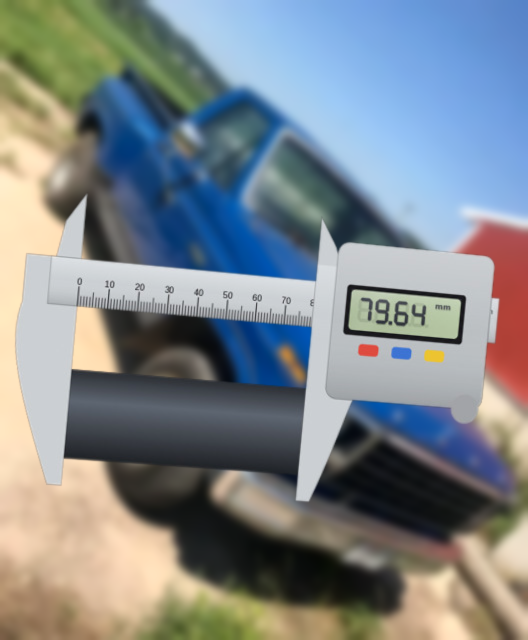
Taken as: 79.64,mm
